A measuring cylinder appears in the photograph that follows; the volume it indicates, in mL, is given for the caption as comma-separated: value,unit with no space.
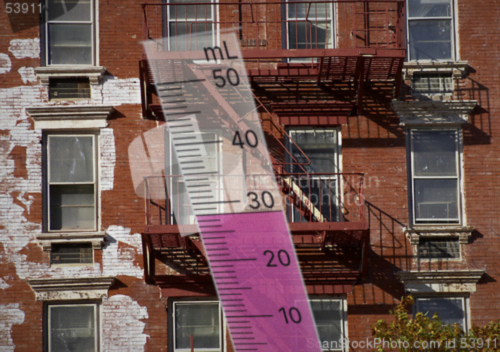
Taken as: 28,mL
